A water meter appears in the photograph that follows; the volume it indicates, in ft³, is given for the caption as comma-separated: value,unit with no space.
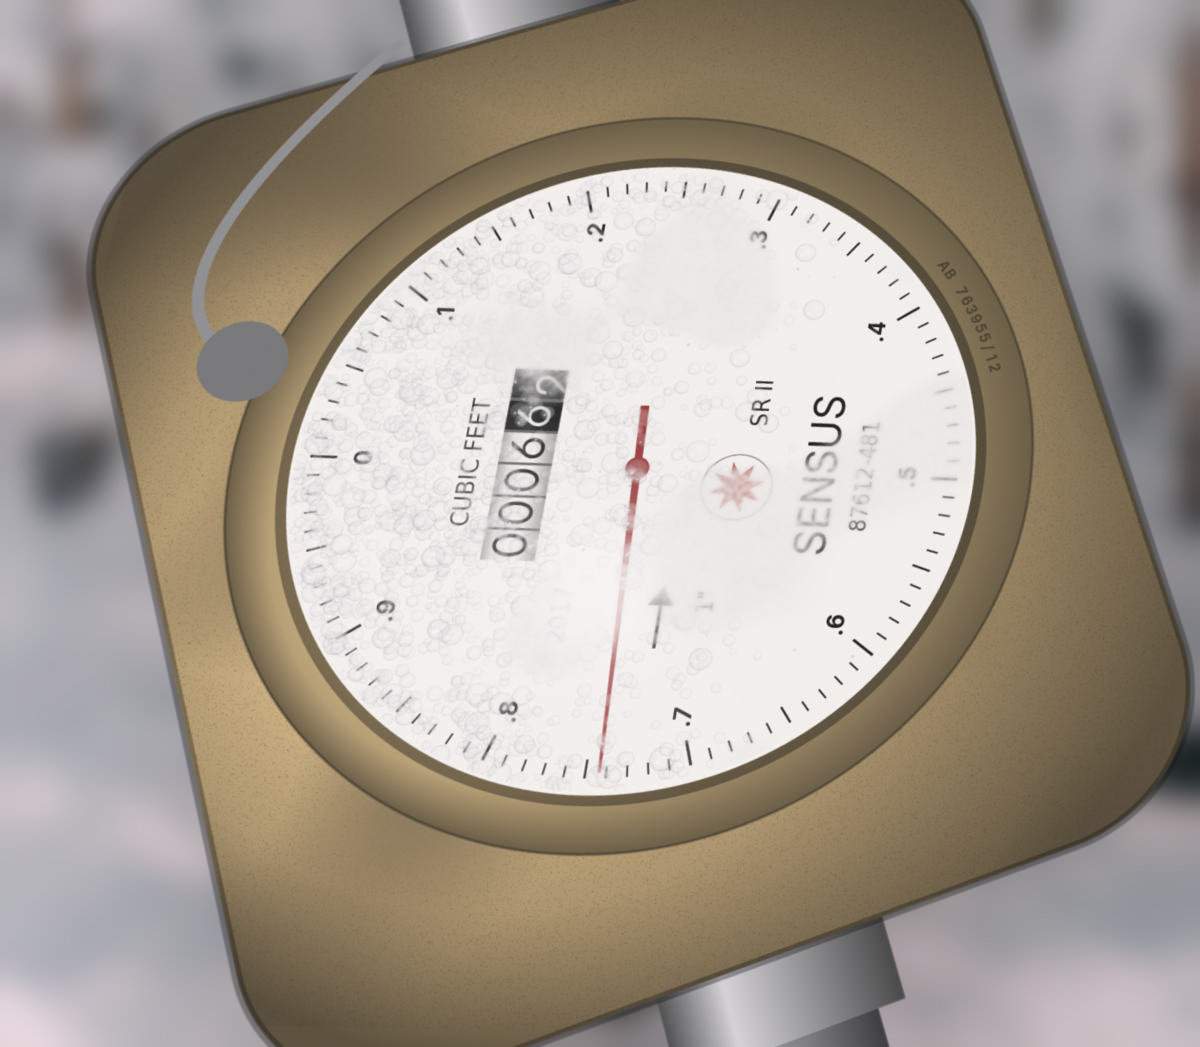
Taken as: 661.74,ft³
